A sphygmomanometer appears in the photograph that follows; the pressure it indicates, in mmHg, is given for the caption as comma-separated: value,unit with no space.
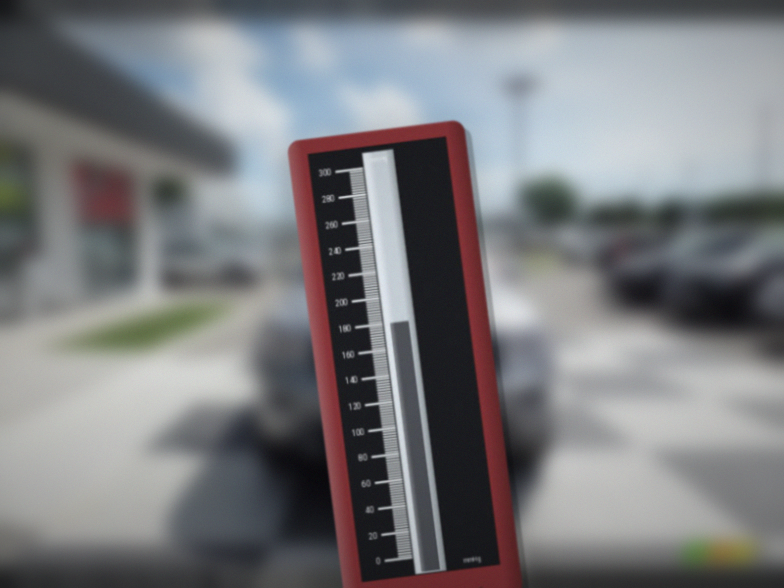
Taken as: 180,mmHg
